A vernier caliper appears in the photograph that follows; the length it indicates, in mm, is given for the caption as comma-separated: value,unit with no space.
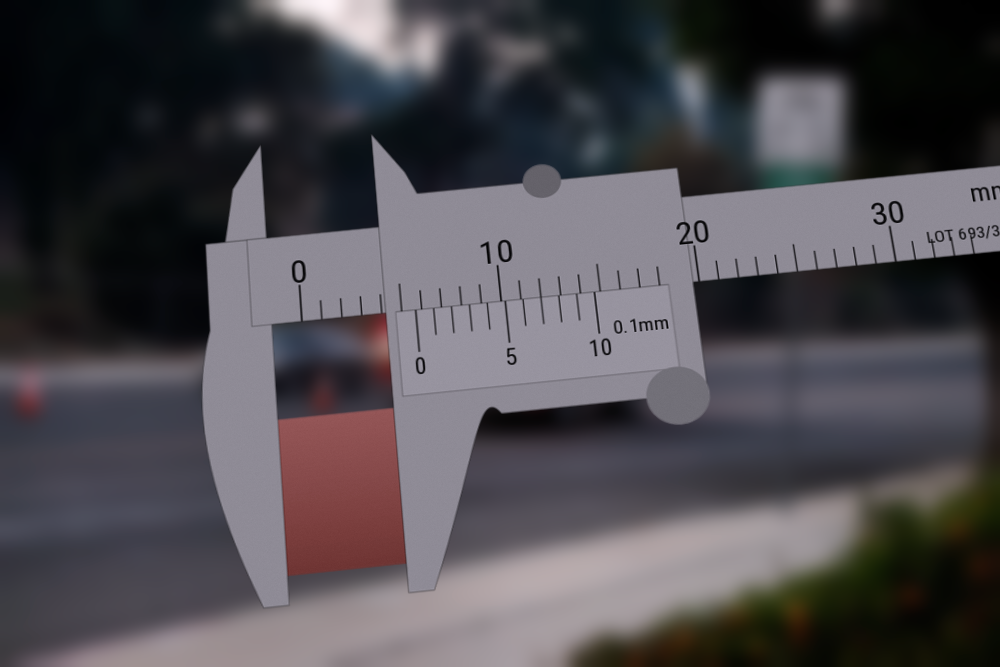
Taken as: 5.7,mm
